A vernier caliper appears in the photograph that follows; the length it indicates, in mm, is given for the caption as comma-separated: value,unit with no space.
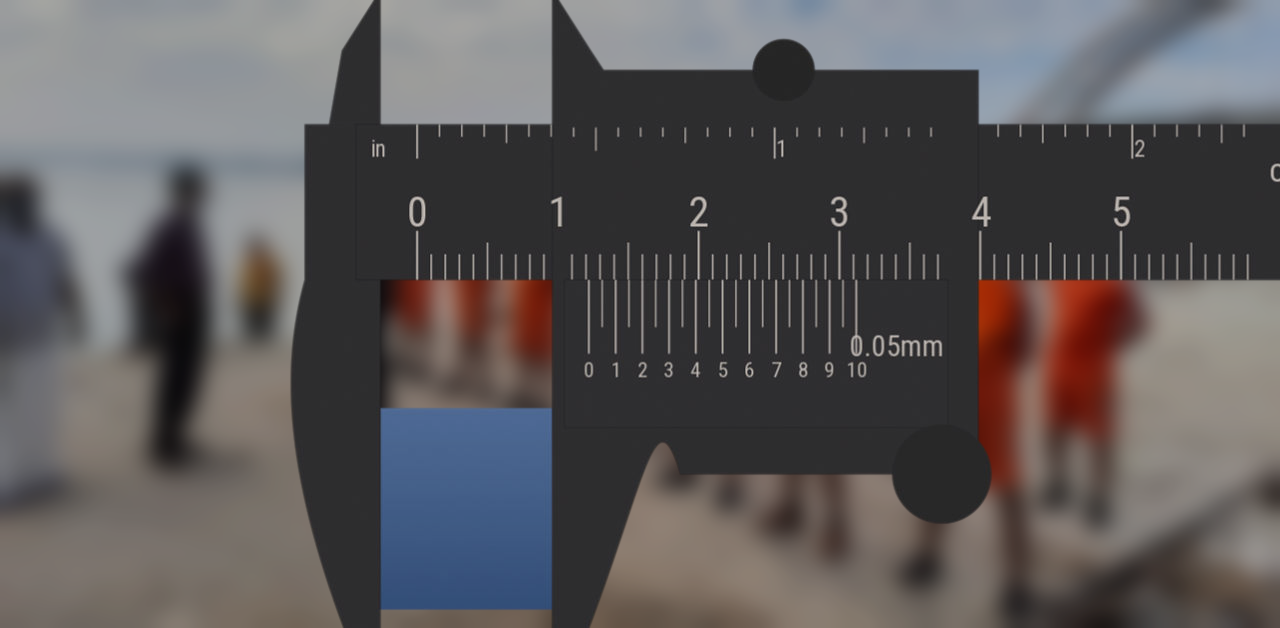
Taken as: 12.2,mm
